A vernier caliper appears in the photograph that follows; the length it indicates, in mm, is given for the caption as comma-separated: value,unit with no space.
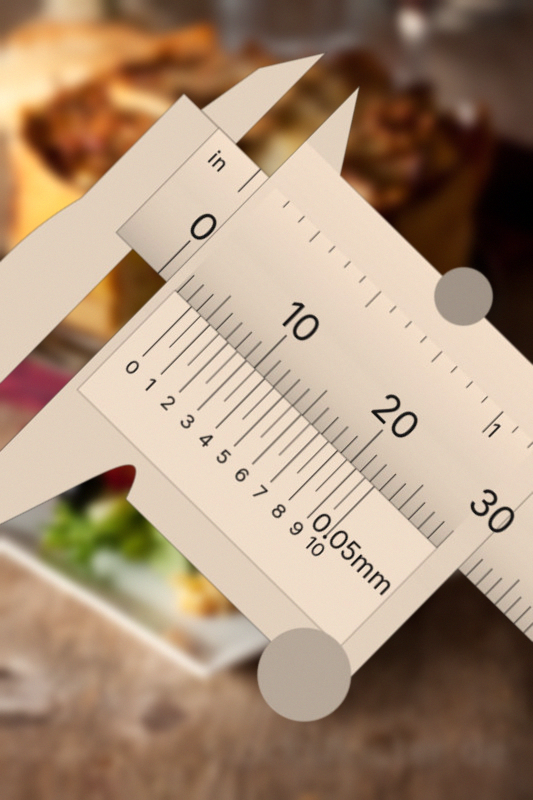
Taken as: 3.5,mm
